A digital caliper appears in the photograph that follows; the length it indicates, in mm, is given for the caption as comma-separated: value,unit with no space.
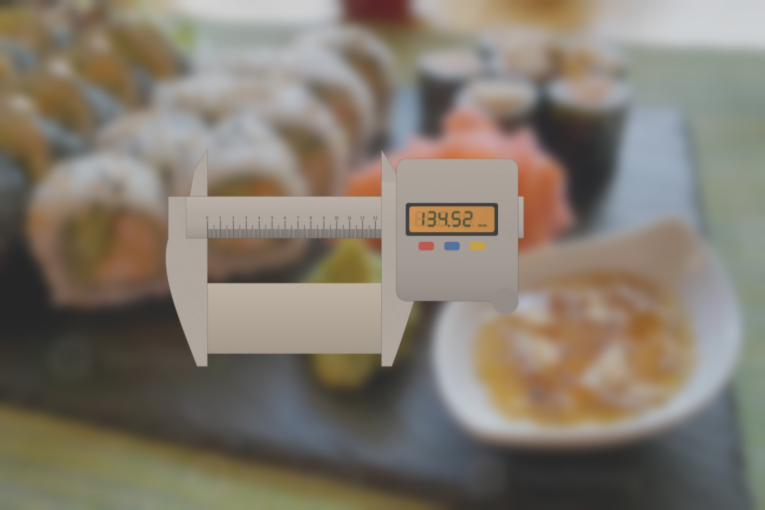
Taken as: 134.52,mm
